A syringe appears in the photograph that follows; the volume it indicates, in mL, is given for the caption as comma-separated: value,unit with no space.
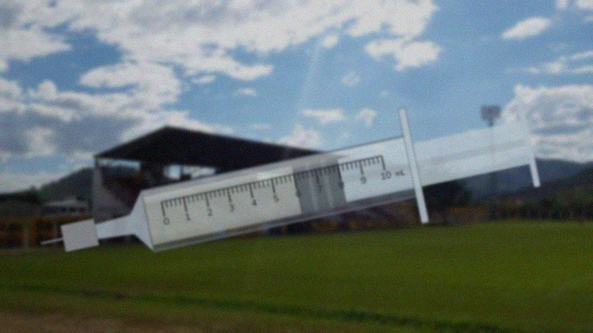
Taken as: 6,mL
